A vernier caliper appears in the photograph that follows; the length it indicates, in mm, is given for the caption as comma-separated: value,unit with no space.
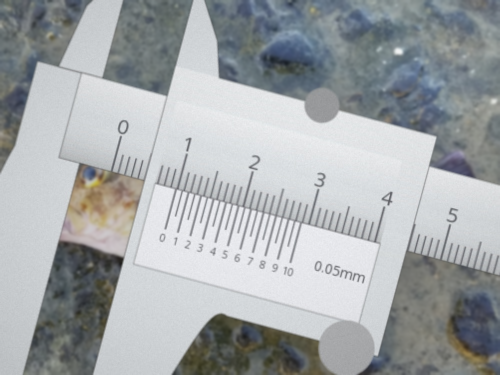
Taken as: 9.8,mm
